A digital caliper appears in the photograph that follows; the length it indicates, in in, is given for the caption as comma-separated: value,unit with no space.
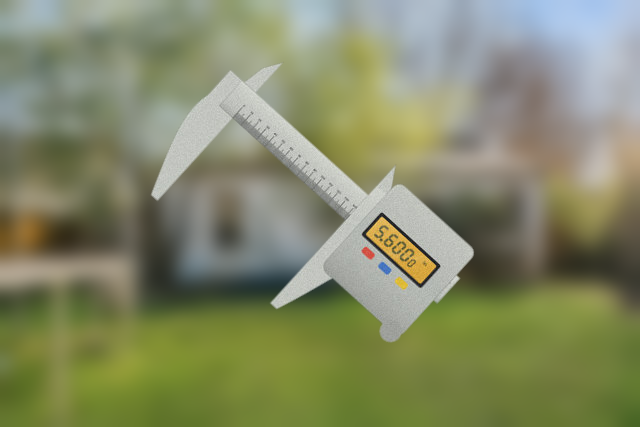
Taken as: 5.6000,in
